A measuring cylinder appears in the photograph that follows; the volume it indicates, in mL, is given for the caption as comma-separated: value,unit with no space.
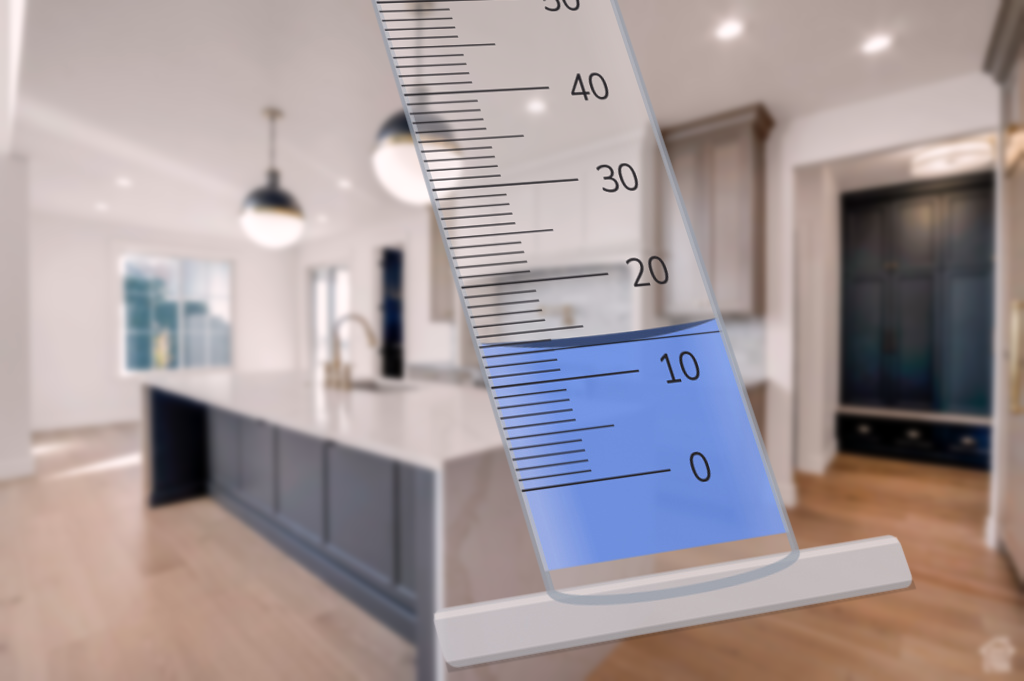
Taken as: 13,mL
